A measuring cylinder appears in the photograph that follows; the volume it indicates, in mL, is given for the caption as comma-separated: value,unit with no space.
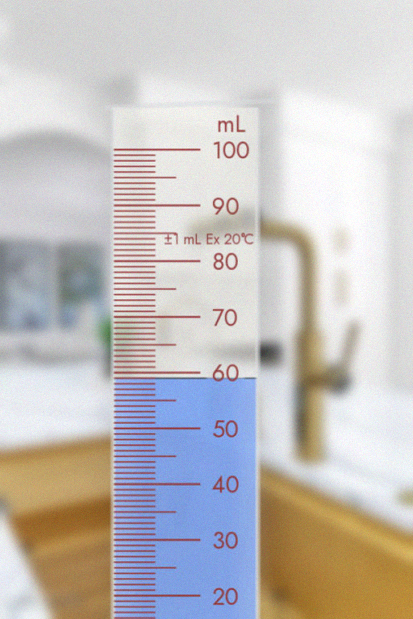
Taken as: 59,mL
